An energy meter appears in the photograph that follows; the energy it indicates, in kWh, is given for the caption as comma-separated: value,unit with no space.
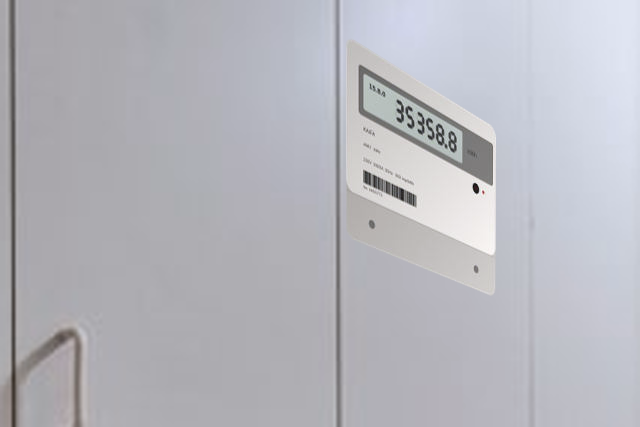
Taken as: 35358.8,kWh
